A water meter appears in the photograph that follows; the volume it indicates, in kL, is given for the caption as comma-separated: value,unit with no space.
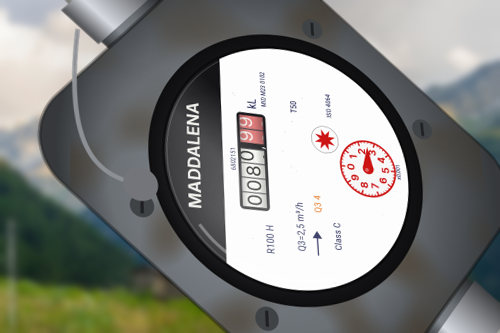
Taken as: 80.992,kL
